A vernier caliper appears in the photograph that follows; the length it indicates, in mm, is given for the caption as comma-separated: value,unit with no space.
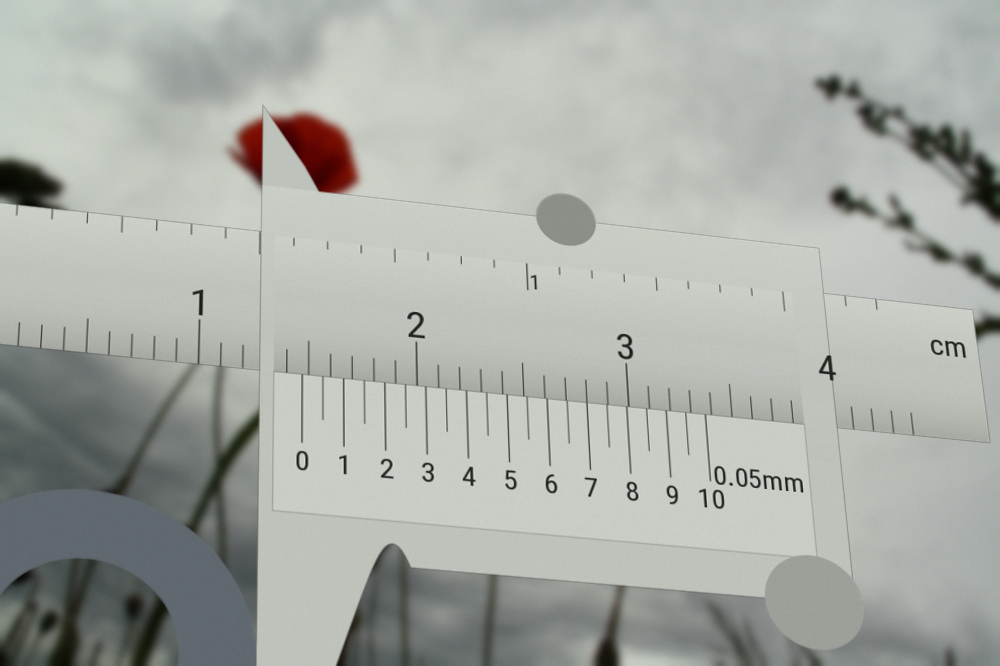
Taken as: 14.7,mm
